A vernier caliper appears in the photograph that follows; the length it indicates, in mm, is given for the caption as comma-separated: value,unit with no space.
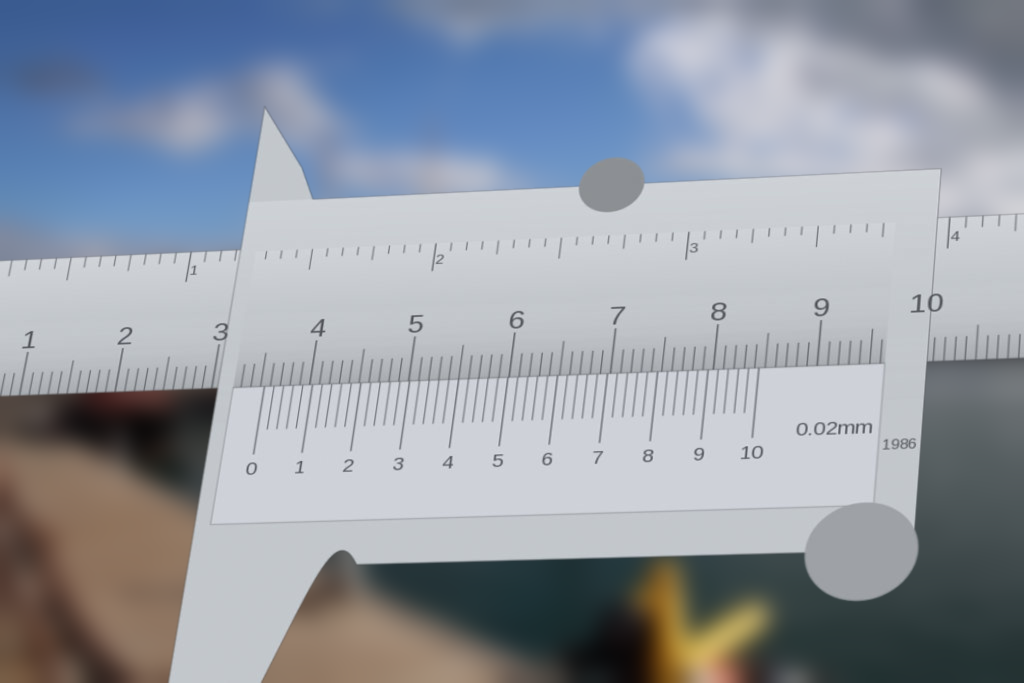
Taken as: 35.4,mm
